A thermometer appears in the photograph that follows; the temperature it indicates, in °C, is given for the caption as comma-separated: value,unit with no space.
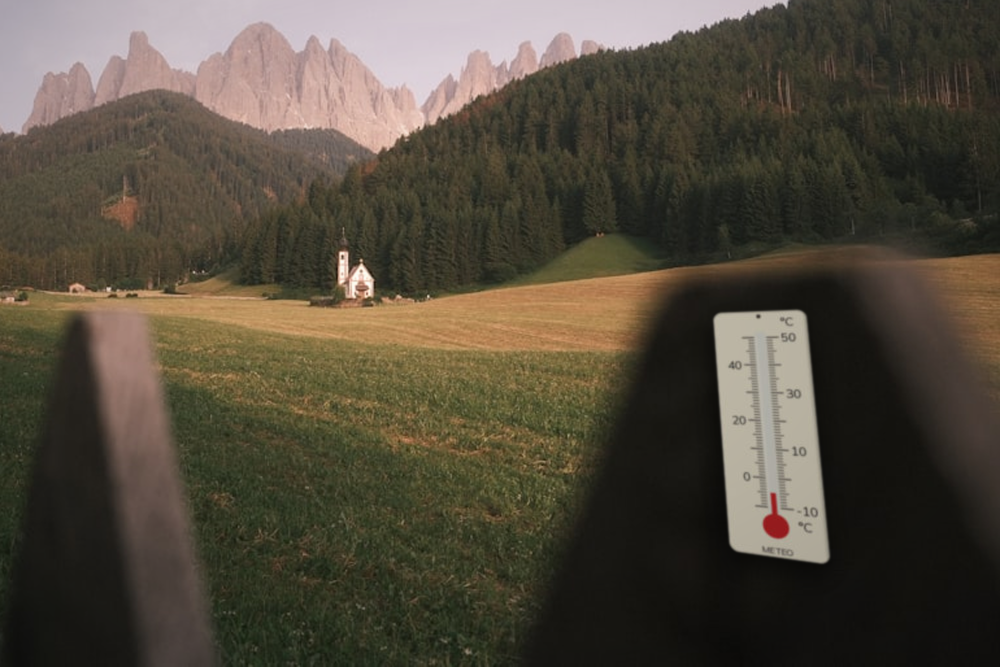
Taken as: -5,°C
